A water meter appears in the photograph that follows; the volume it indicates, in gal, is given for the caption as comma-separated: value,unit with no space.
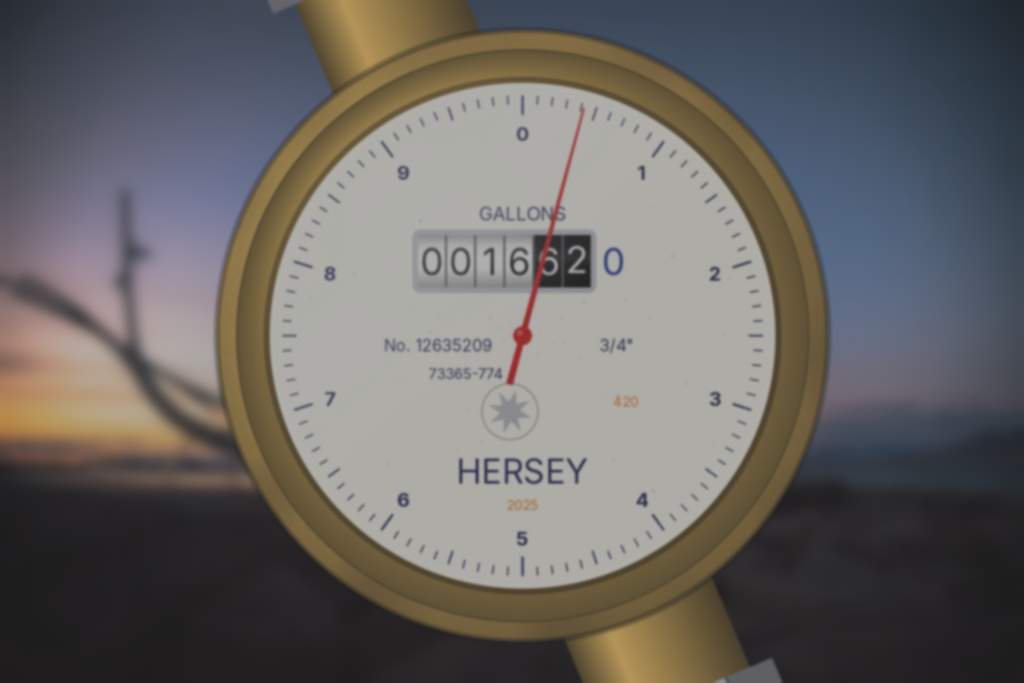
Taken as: 16620.4,gal
